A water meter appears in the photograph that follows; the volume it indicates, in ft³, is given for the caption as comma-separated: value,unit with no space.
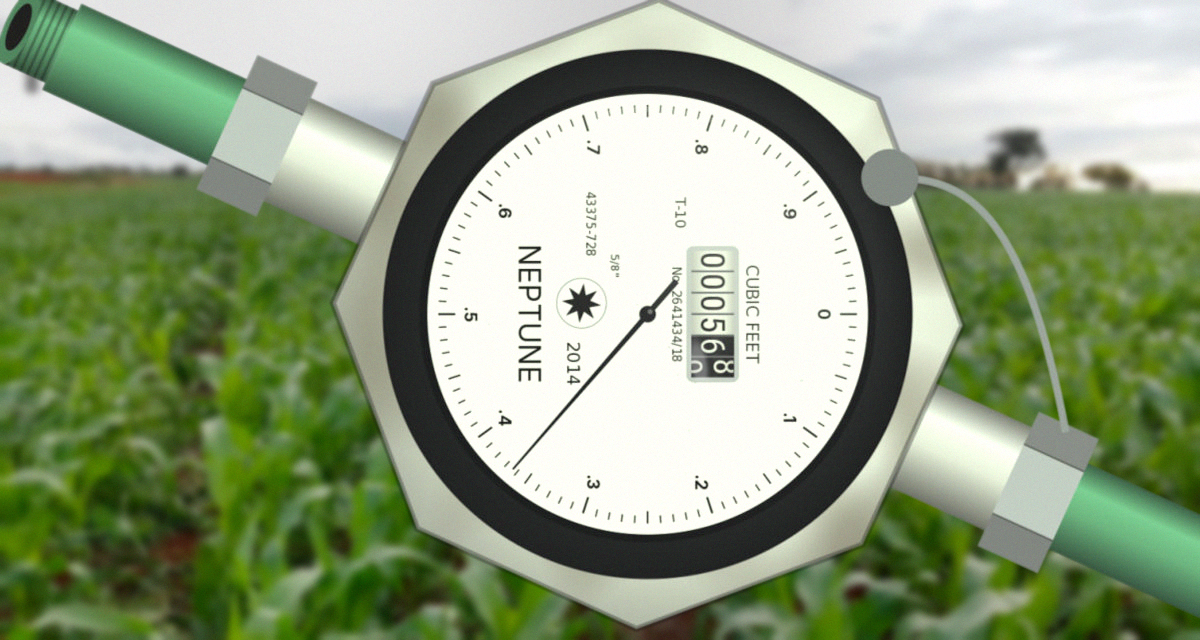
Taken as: 568.36,ft³
